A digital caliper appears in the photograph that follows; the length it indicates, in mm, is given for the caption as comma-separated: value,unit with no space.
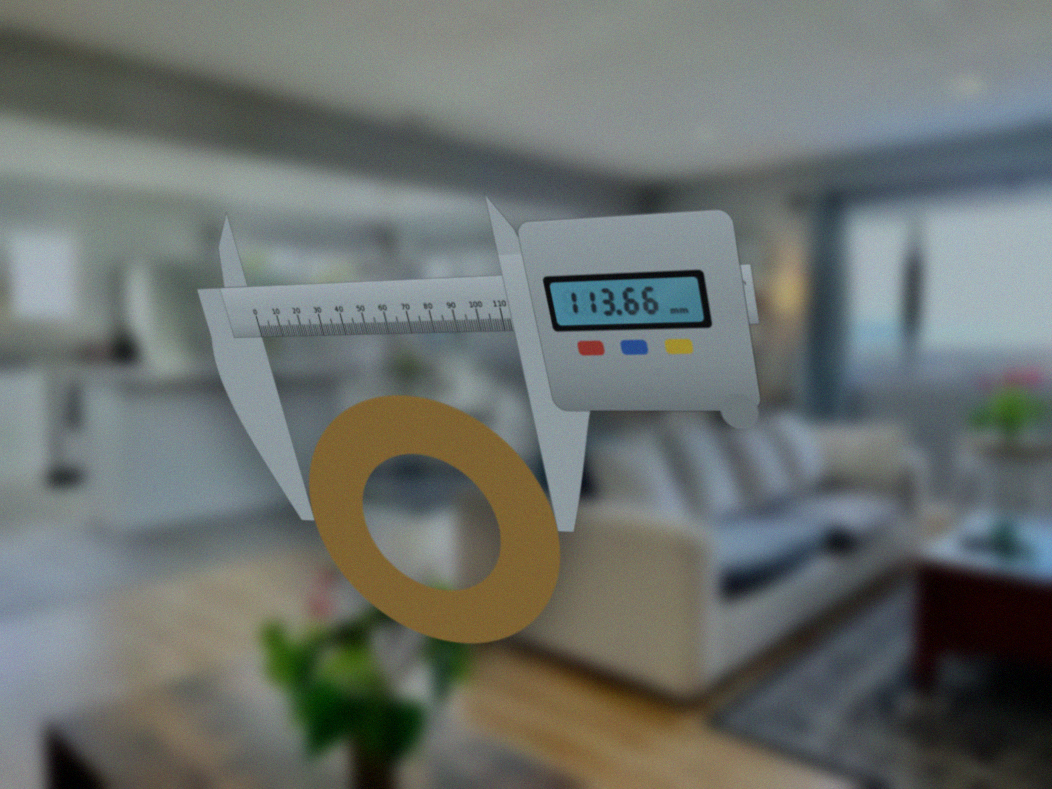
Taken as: 113.66,mm
